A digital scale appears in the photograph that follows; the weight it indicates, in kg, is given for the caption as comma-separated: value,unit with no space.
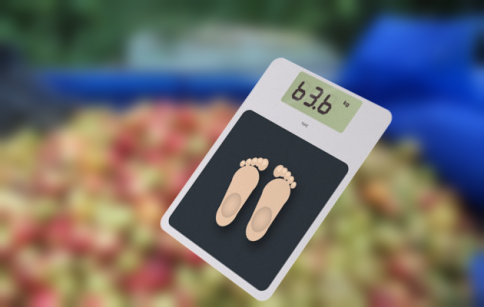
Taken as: 63.6,kg
